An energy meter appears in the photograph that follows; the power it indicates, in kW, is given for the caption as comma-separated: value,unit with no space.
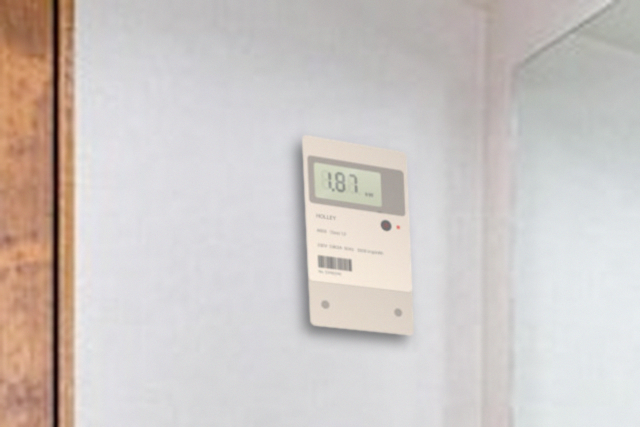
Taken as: 1.87,kW
